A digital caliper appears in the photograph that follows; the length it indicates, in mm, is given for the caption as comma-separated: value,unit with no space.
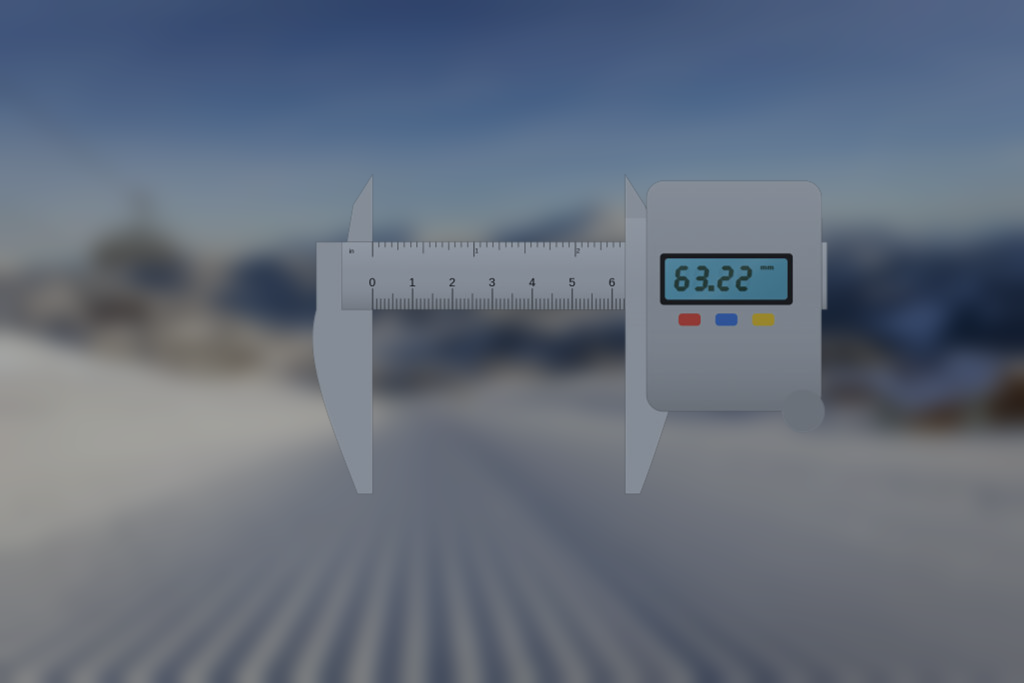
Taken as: 63.22,mm
